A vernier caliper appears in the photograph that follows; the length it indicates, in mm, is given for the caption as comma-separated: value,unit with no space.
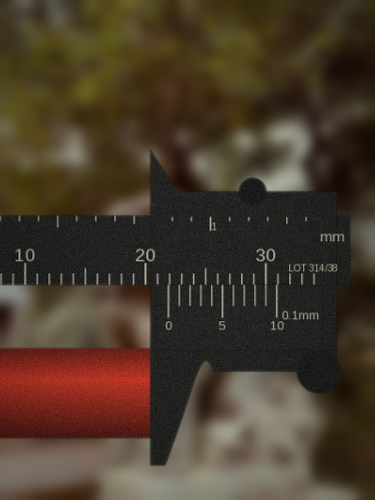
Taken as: 21.9,mm
